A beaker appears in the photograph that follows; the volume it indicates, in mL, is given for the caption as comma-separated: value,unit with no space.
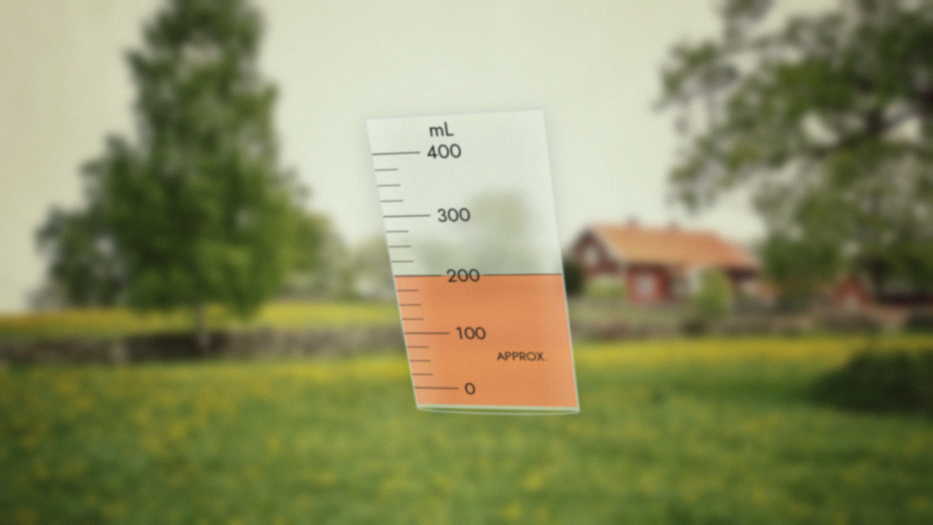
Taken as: 200,mL
